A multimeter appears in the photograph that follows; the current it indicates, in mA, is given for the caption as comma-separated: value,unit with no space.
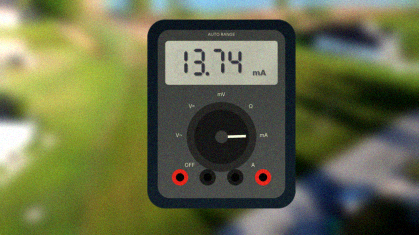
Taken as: 13.74,mA
